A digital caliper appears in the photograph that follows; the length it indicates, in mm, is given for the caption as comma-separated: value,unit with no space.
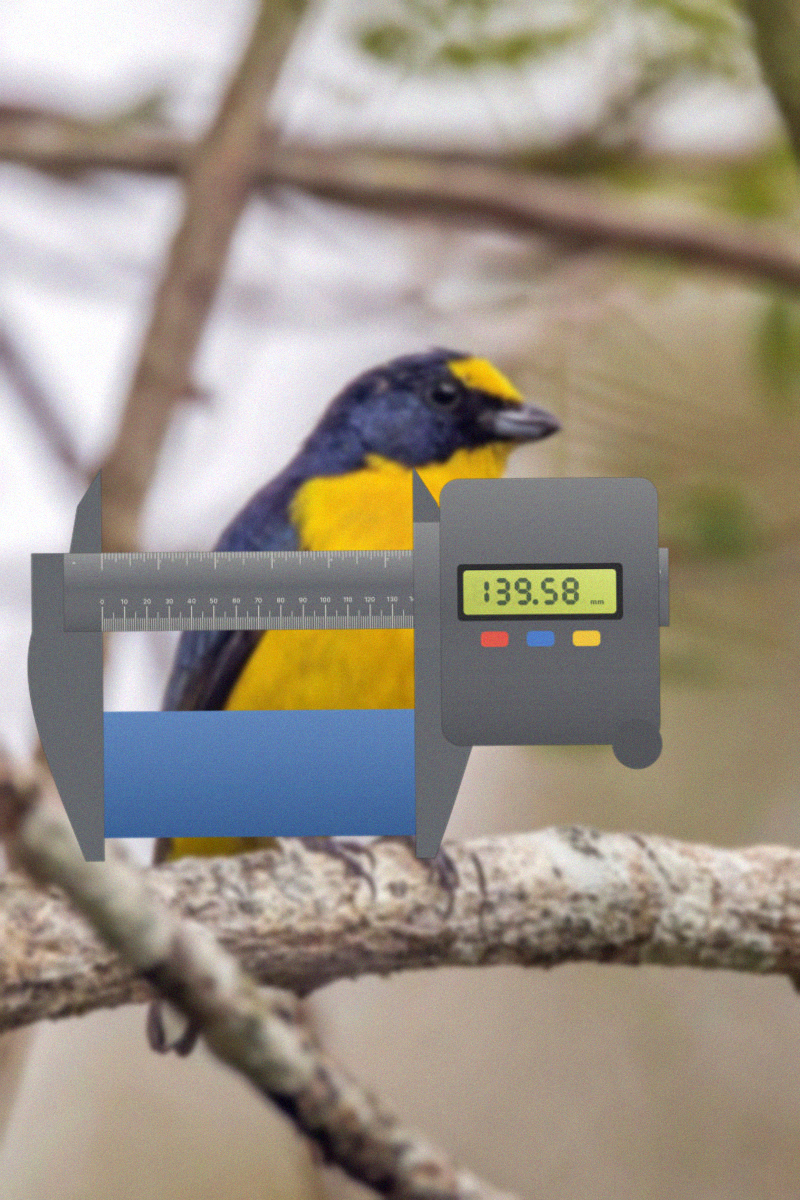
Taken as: 139.58,mm
